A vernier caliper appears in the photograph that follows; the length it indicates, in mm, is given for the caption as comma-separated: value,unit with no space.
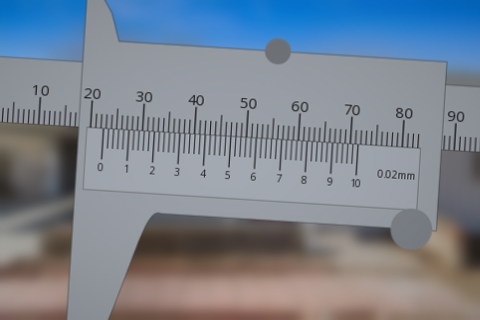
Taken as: 22.5,mm
